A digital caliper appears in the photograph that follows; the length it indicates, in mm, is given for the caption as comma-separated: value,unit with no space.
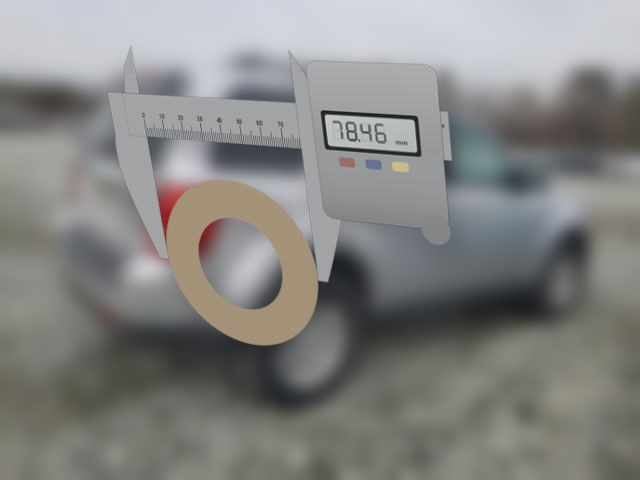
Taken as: 78.46,mm
